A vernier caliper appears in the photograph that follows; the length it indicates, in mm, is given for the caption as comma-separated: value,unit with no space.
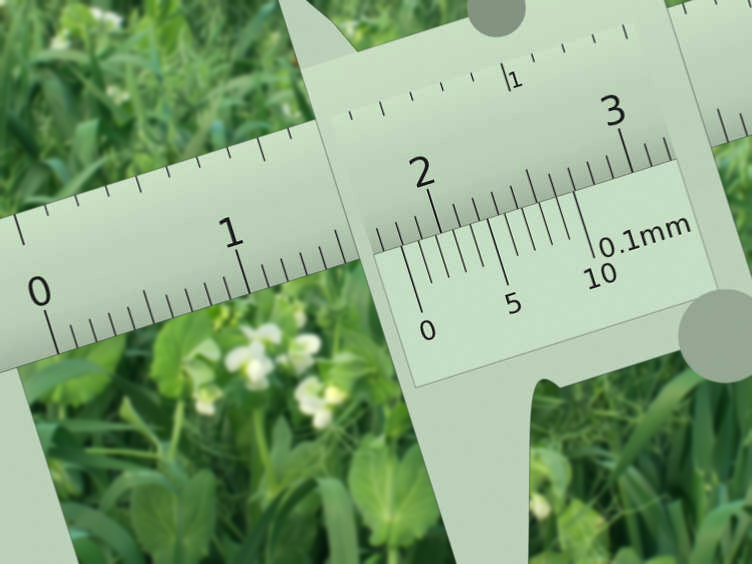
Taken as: 17.9,mm
